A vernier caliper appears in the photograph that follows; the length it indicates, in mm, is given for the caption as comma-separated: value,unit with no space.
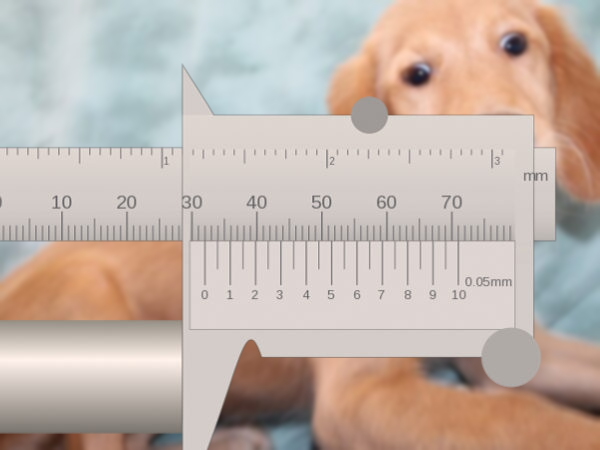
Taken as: 32.0,mm
